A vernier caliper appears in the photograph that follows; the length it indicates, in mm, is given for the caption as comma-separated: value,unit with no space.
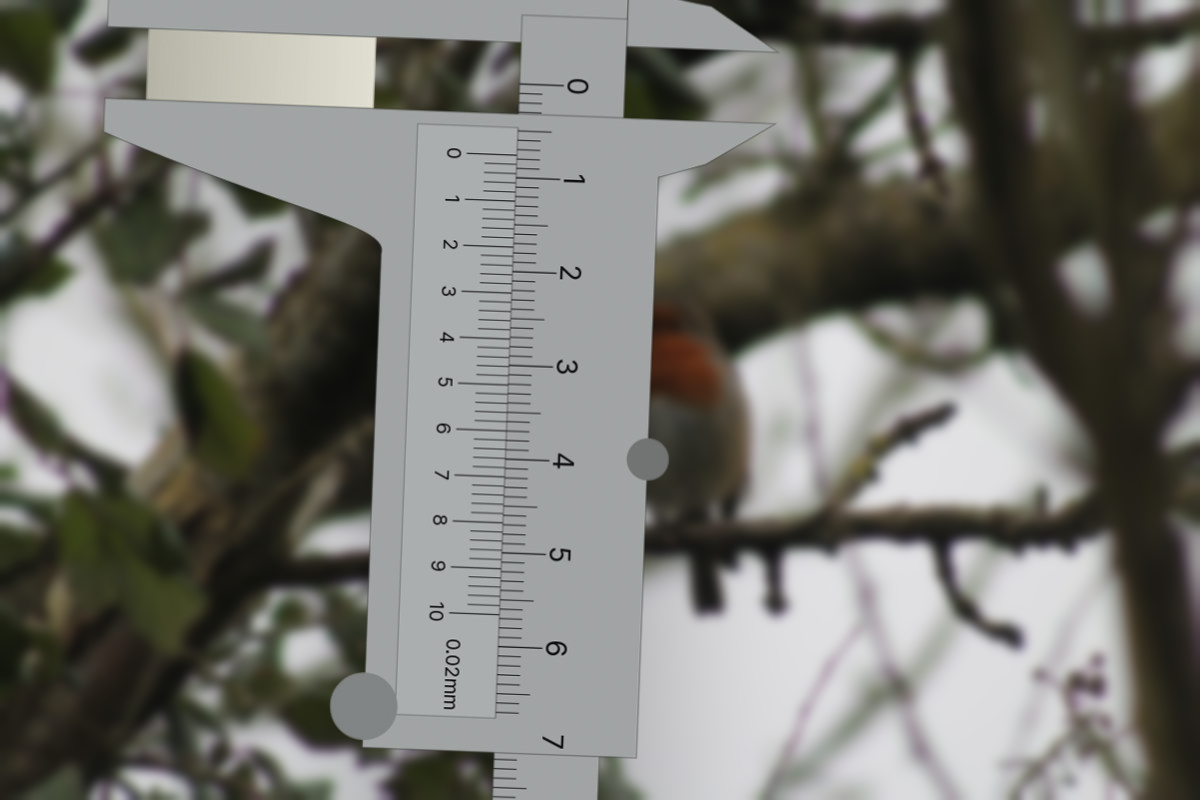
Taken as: 7.6,mm
